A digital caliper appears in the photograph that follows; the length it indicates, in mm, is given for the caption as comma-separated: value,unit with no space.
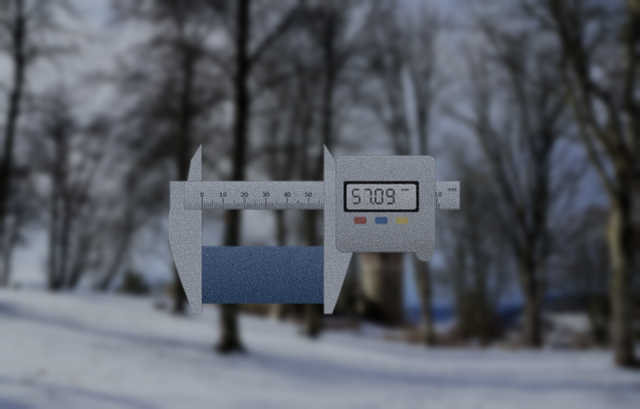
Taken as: 57.09,mm
